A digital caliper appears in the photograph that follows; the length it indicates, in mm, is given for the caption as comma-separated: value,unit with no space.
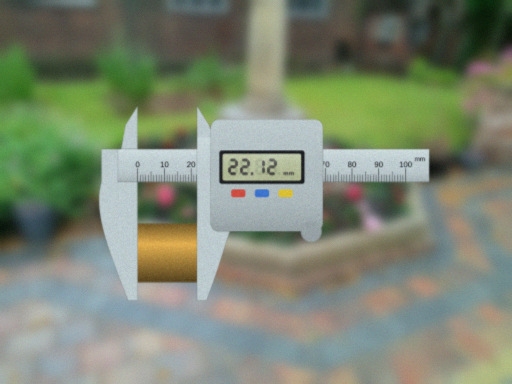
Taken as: 22.12,mm
